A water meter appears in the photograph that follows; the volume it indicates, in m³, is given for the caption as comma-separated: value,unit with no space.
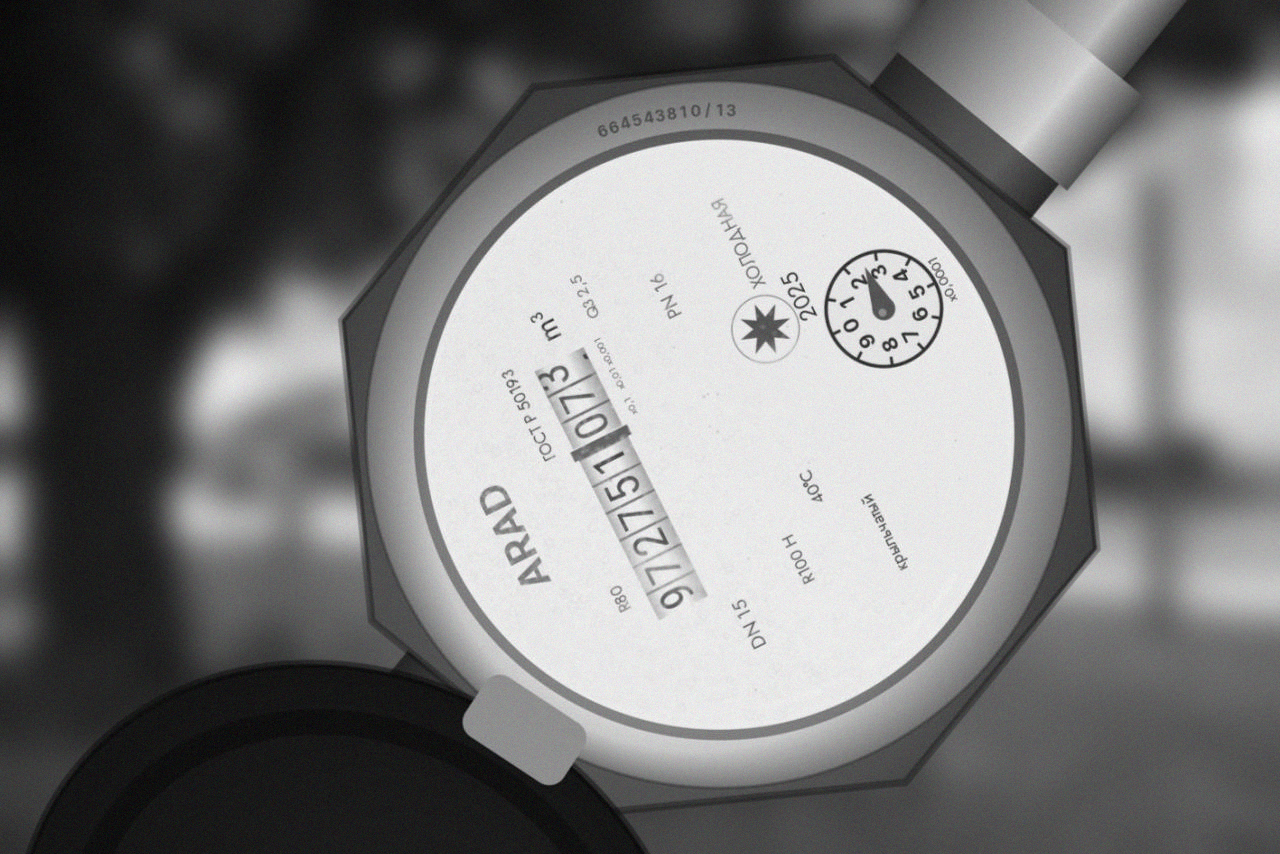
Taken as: 972751.0732,m³
